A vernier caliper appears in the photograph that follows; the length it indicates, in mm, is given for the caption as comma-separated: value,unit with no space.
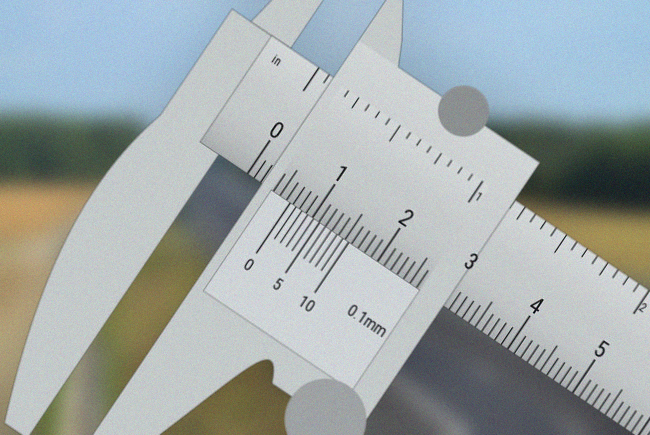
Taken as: 6.6,mm
